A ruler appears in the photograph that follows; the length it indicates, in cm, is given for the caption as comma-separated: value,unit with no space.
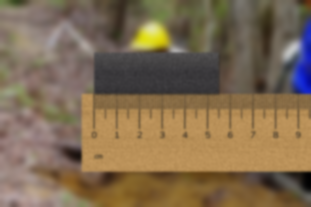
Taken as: 5.5,cm
